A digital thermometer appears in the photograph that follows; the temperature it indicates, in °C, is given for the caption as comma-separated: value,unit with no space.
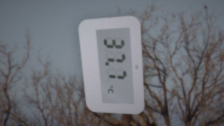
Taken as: 37.7,°C
